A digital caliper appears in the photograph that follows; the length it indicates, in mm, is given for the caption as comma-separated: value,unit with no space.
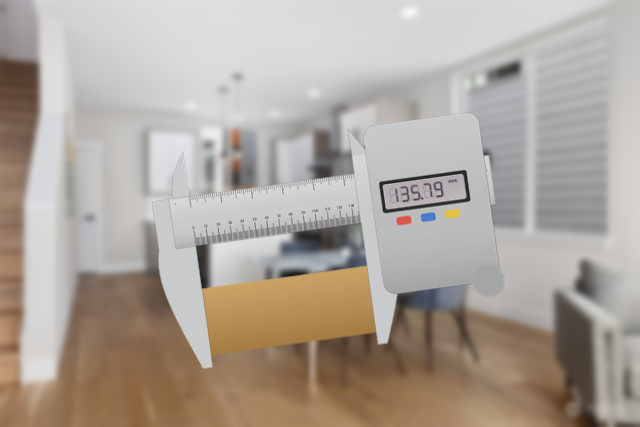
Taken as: 135.79,mm
